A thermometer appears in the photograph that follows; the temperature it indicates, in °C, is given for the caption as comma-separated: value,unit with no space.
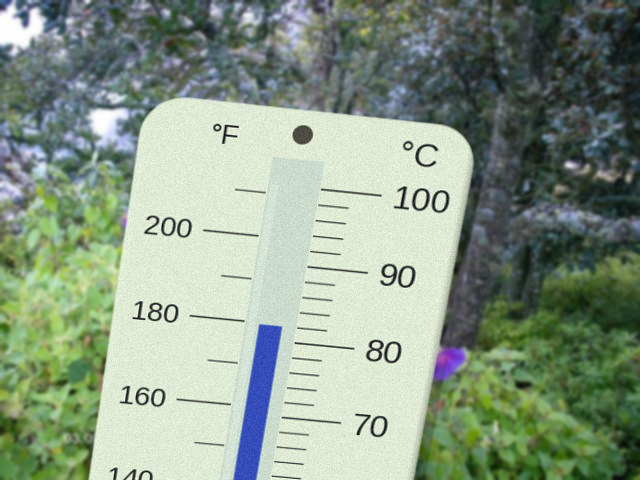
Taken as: 82,°C
